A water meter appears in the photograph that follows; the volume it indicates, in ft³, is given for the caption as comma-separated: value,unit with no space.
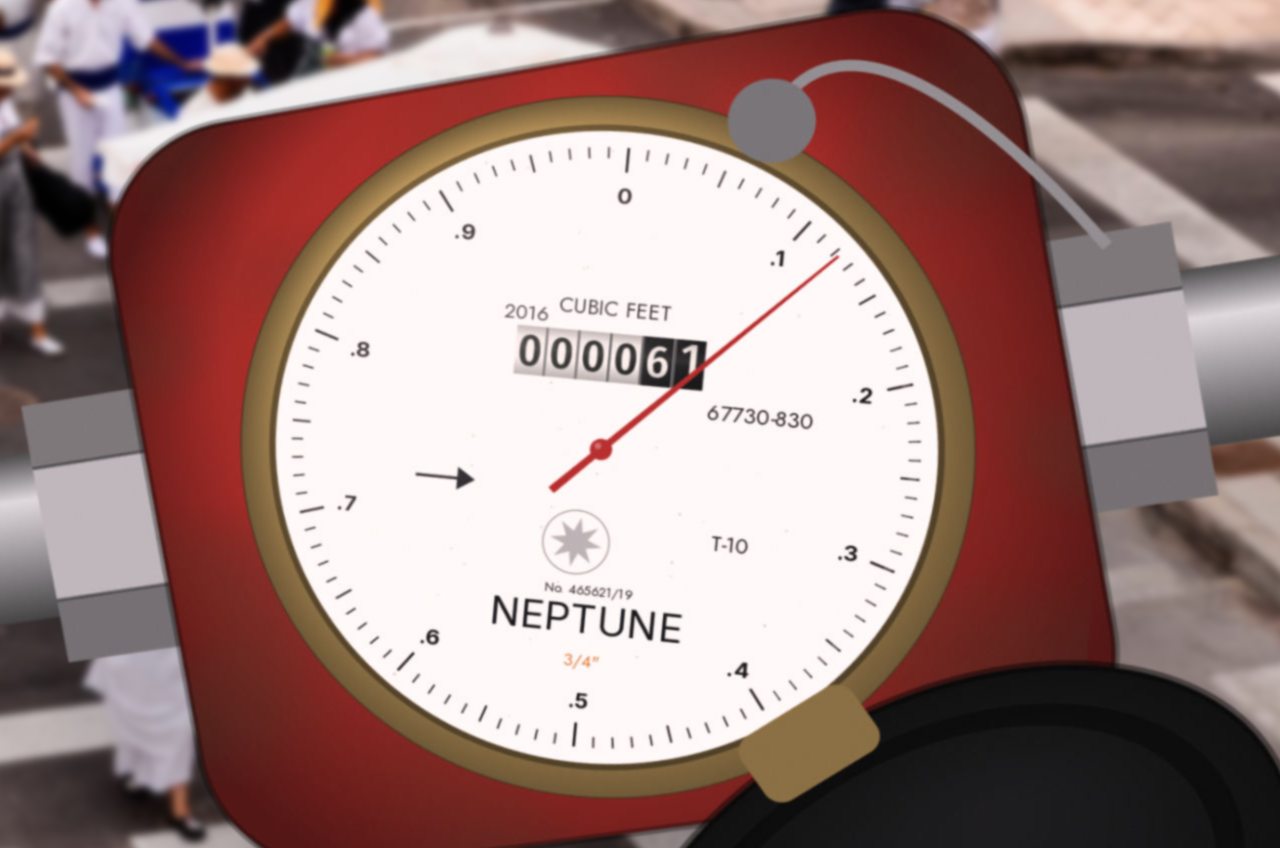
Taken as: 61.12,ft³
